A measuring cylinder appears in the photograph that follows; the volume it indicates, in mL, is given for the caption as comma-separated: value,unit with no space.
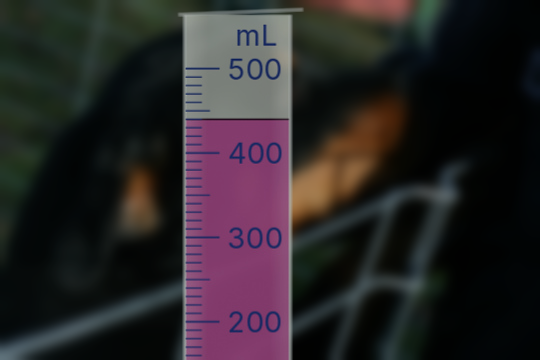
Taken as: 440,mL
